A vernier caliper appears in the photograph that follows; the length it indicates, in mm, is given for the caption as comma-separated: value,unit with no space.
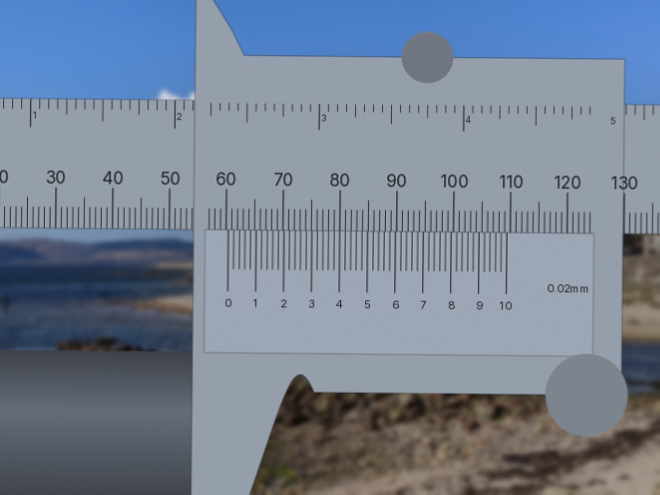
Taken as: 60.4,mm
